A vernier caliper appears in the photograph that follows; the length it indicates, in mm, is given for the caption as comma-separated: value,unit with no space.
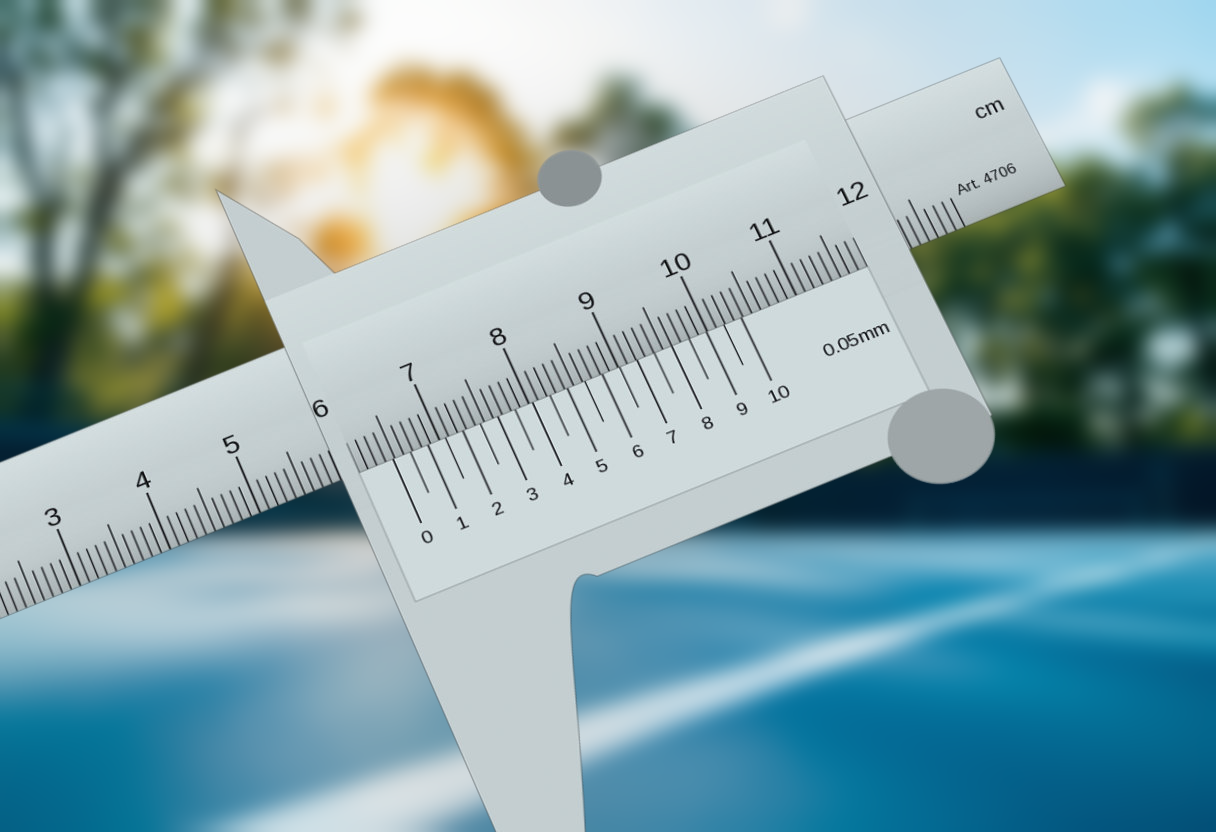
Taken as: 64.8,mm
